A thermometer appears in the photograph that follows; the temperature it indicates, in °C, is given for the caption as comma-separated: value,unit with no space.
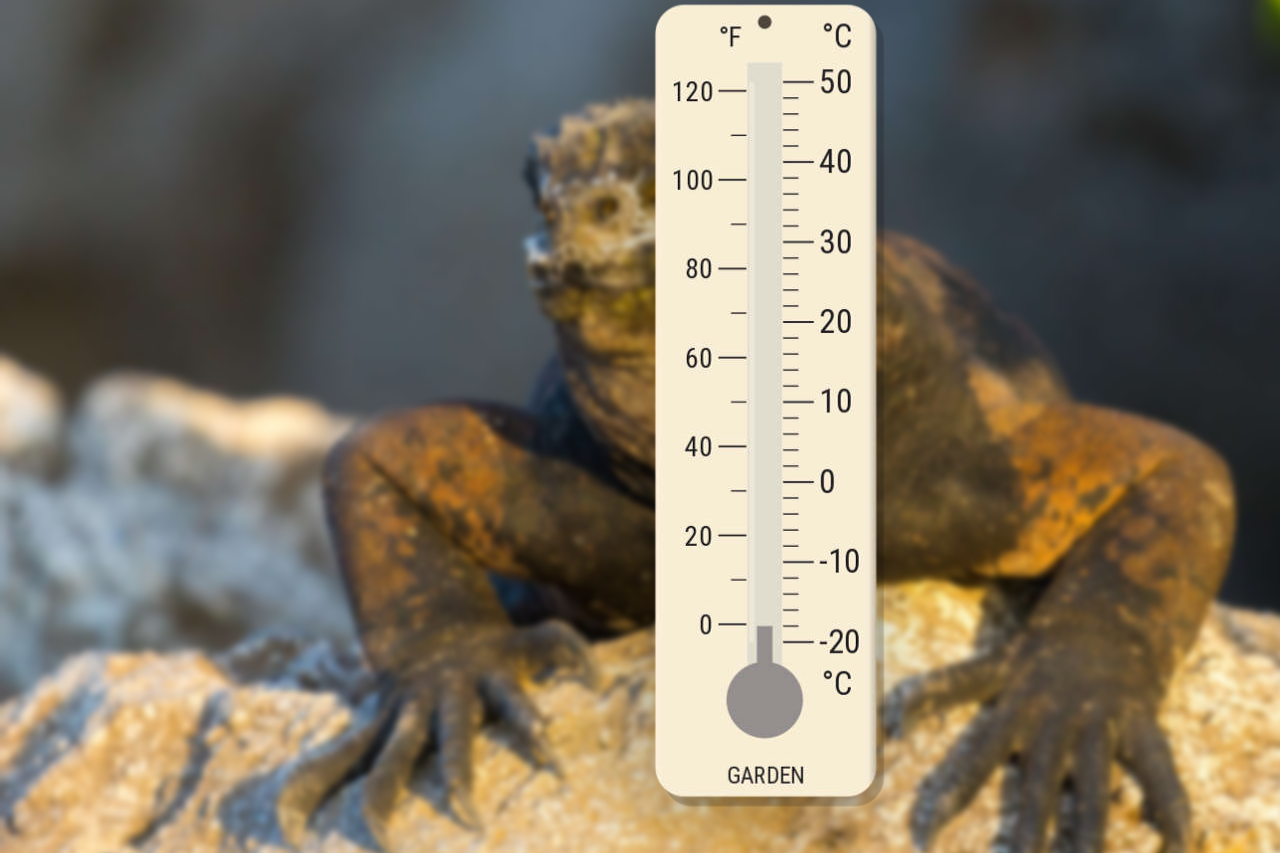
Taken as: -18,°C
